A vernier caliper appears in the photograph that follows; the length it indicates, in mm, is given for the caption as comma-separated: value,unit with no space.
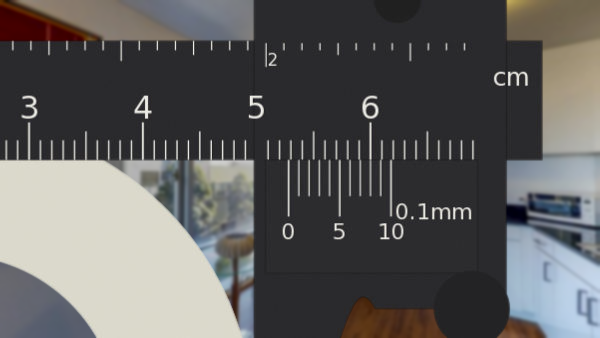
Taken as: 52.8,mm
